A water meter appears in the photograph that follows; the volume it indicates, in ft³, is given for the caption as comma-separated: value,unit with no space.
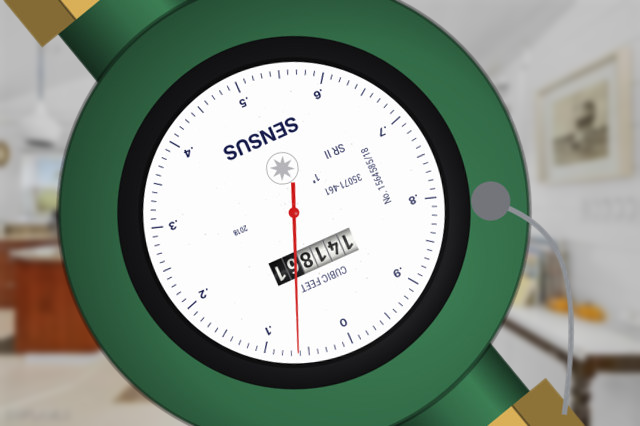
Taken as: 141861.06,ft³
